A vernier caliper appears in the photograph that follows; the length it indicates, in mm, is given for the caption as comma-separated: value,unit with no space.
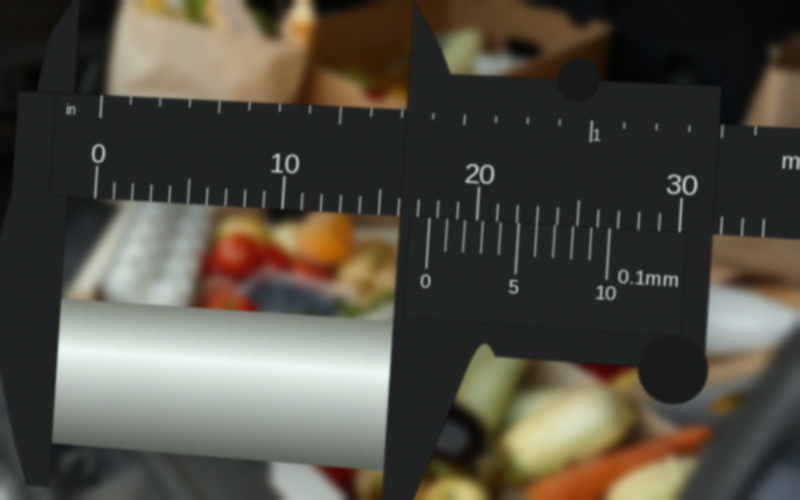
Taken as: 17.6,mm
